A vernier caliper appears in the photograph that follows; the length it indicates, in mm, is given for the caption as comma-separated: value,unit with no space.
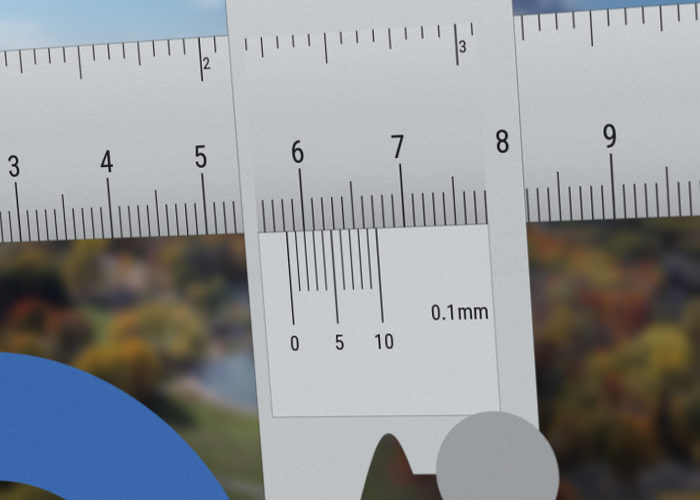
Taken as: 58.2,mm
